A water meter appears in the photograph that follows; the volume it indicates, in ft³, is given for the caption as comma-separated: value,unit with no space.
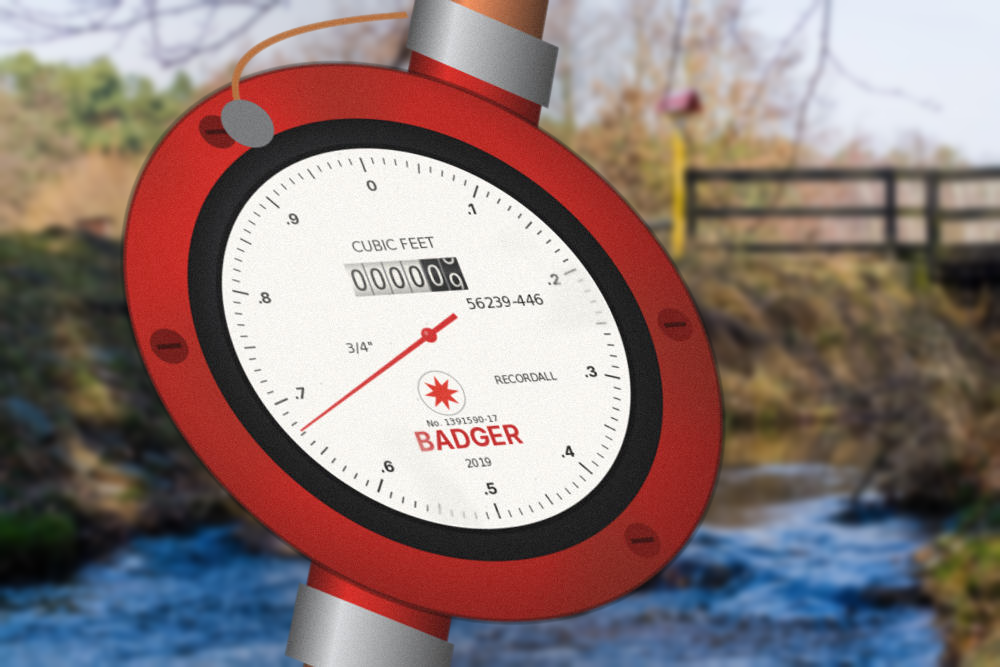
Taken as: 8.67,ft³
